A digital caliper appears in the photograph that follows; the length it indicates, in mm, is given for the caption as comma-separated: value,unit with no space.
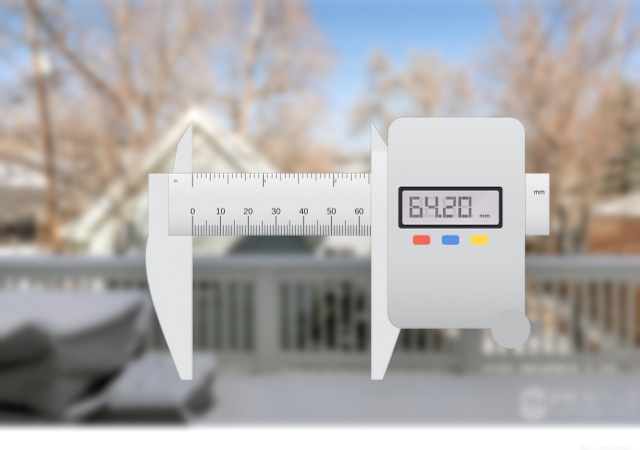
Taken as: 64.20,mm
